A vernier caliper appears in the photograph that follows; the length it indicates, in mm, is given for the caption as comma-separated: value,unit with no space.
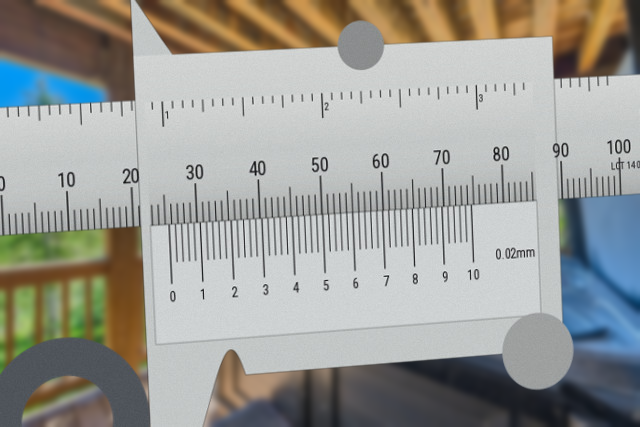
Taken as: 25.6,mm
